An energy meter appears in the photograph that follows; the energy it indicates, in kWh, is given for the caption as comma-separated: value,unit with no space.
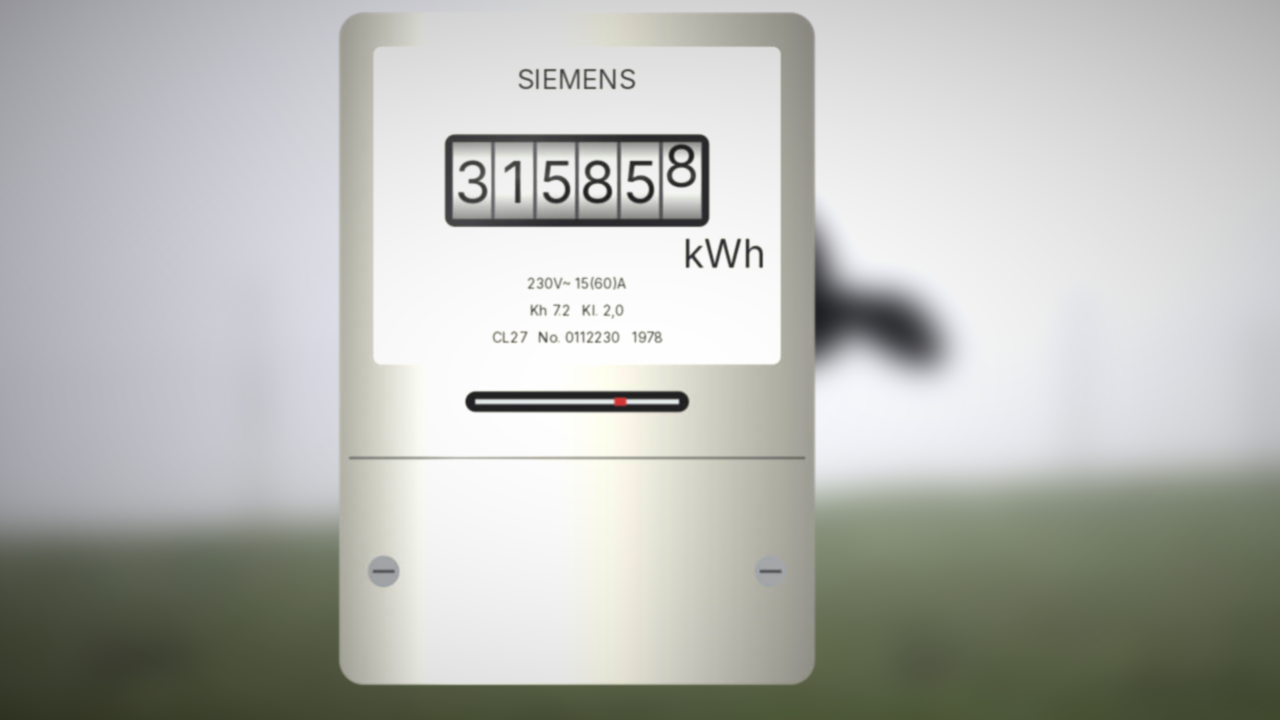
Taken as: 315858,kWh
